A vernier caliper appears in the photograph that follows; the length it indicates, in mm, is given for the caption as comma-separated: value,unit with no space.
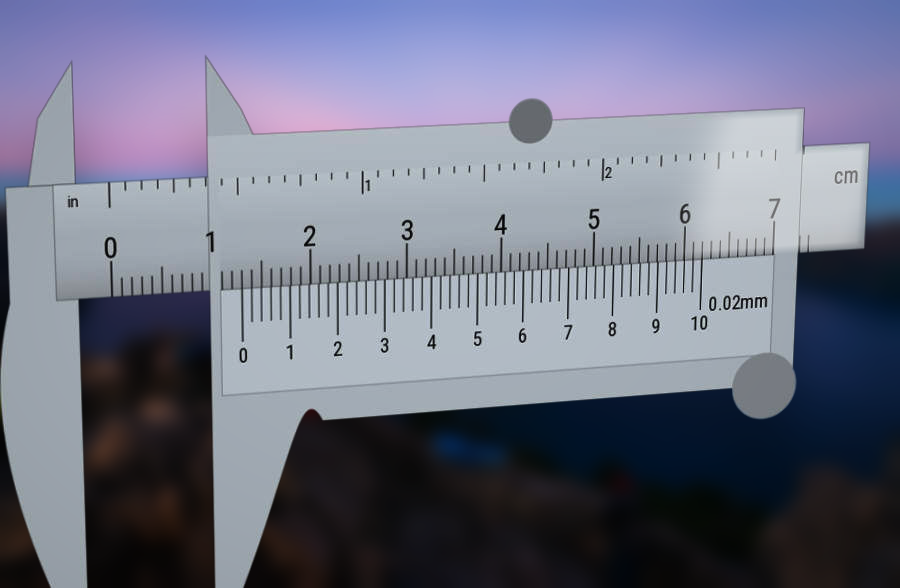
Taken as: 13.0,mm
